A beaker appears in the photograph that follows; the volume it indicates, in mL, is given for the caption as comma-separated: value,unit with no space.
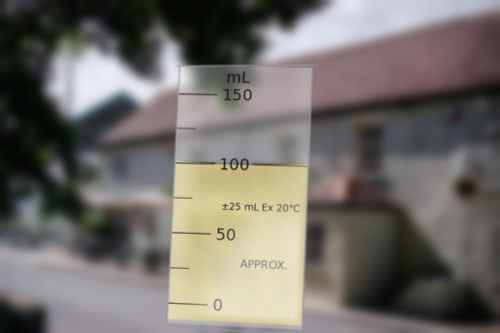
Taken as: 100,mL
